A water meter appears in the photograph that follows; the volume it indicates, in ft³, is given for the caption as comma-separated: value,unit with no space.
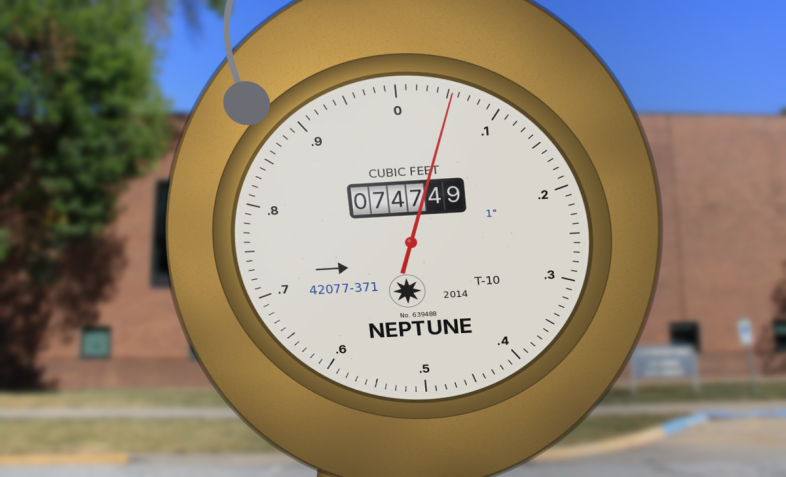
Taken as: 74749.05,ft³
